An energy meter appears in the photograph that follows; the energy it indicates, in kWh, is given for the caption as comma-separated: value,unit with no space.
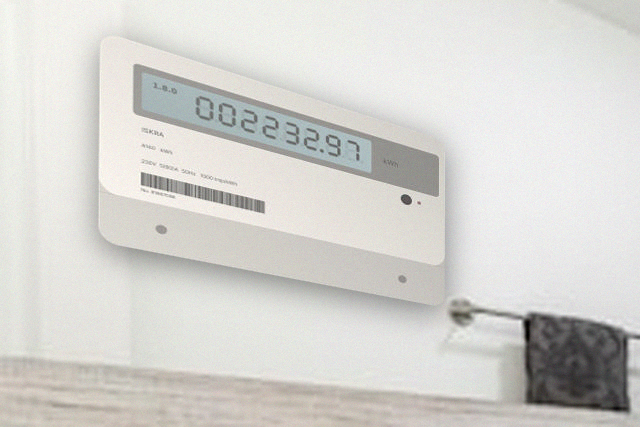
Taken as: 2232.97,kWh
